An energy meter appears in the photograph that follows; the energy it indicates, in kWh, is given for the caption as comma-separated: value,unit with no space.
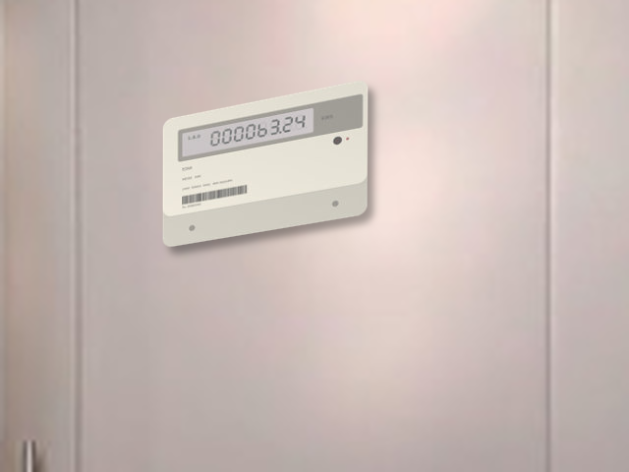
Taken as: 63.24,kWh
